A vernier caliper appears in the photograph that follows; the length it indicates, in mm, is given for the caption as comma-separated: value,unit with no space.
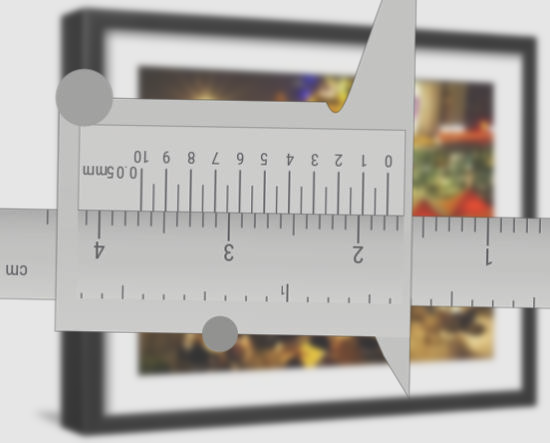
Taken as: 17.8,mm
